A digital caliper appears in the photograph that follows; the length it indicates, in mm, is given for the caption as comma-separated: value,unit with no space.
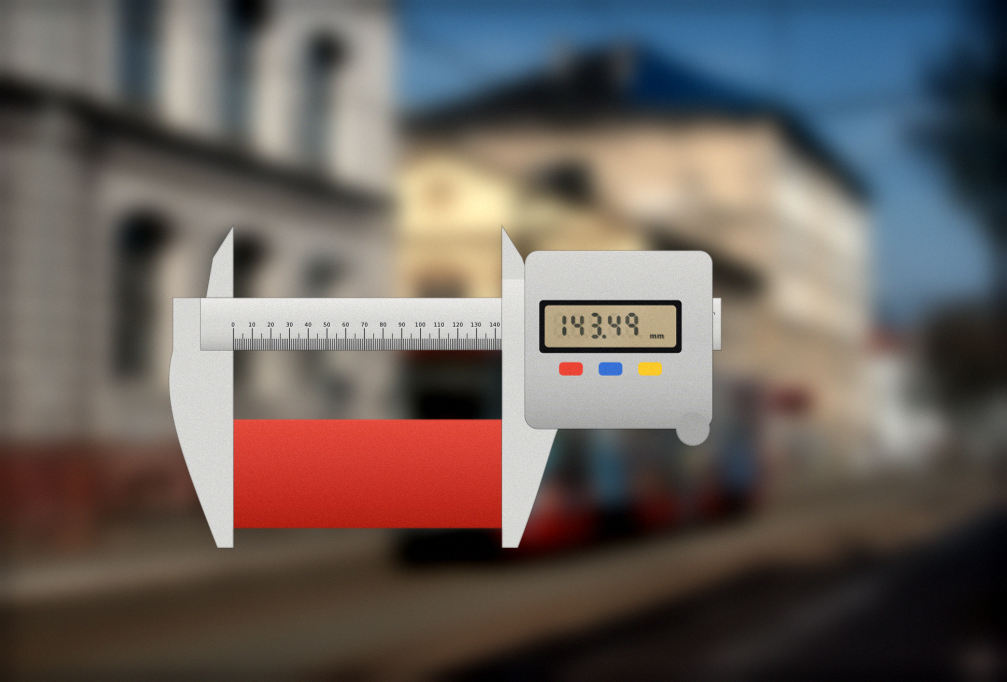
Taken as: 143.49,mm
